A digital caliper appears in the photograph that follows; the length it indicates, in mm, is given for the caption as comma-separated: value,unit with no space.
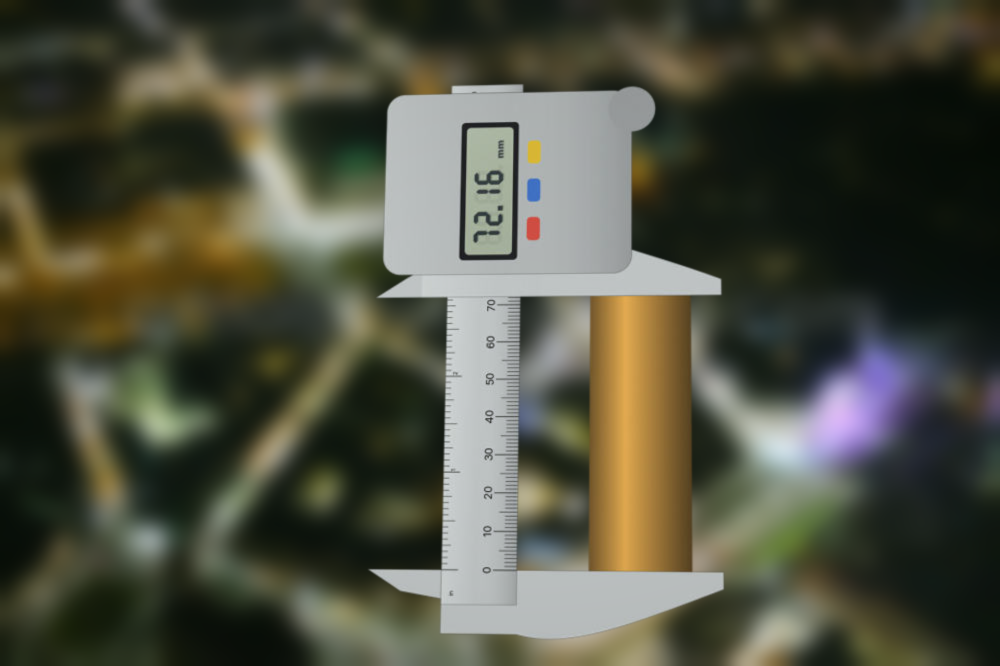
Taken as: 72.16,mm
